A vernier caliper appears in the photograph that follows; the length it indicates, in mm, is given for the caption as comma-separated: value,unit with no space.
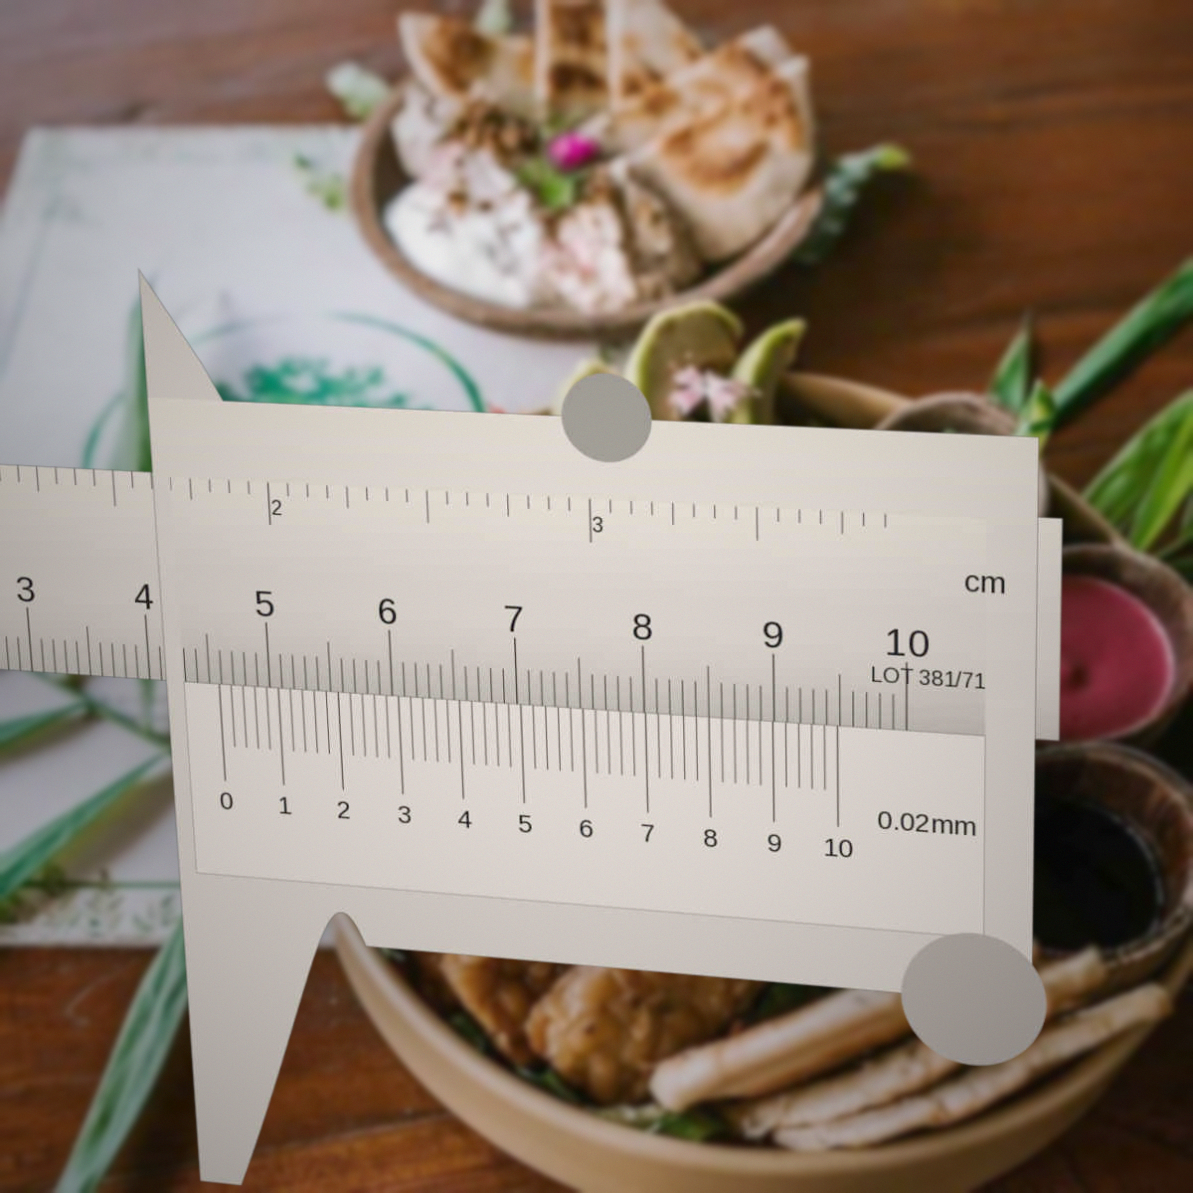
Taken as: 45.8,mm
